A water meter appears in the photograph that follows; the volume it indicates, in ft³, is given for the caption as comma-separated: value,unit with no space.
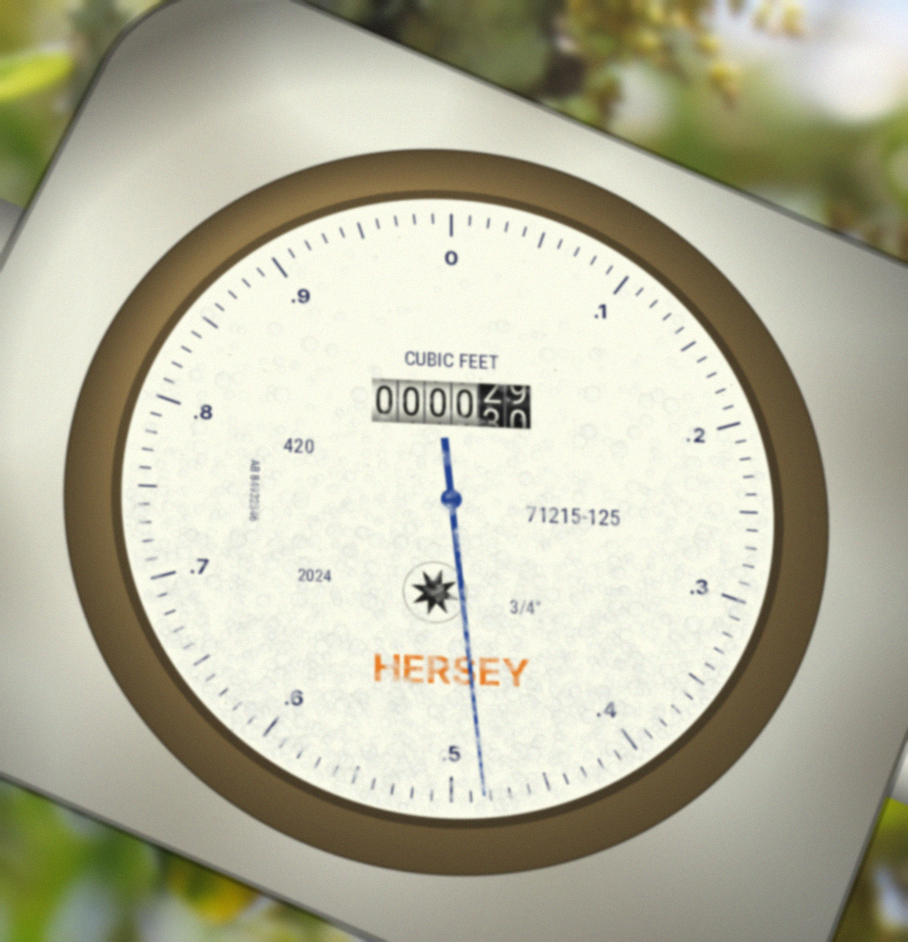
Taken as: 29.48,ft³
